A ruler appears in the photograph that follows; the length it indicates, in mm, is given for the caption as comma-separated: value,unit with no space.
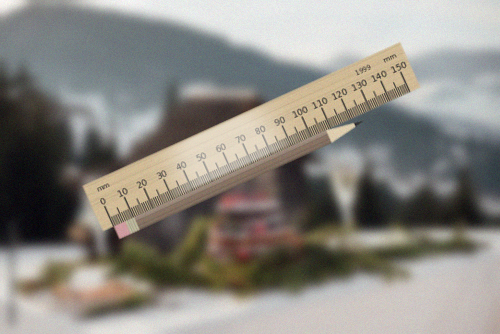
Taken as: 125,mm
